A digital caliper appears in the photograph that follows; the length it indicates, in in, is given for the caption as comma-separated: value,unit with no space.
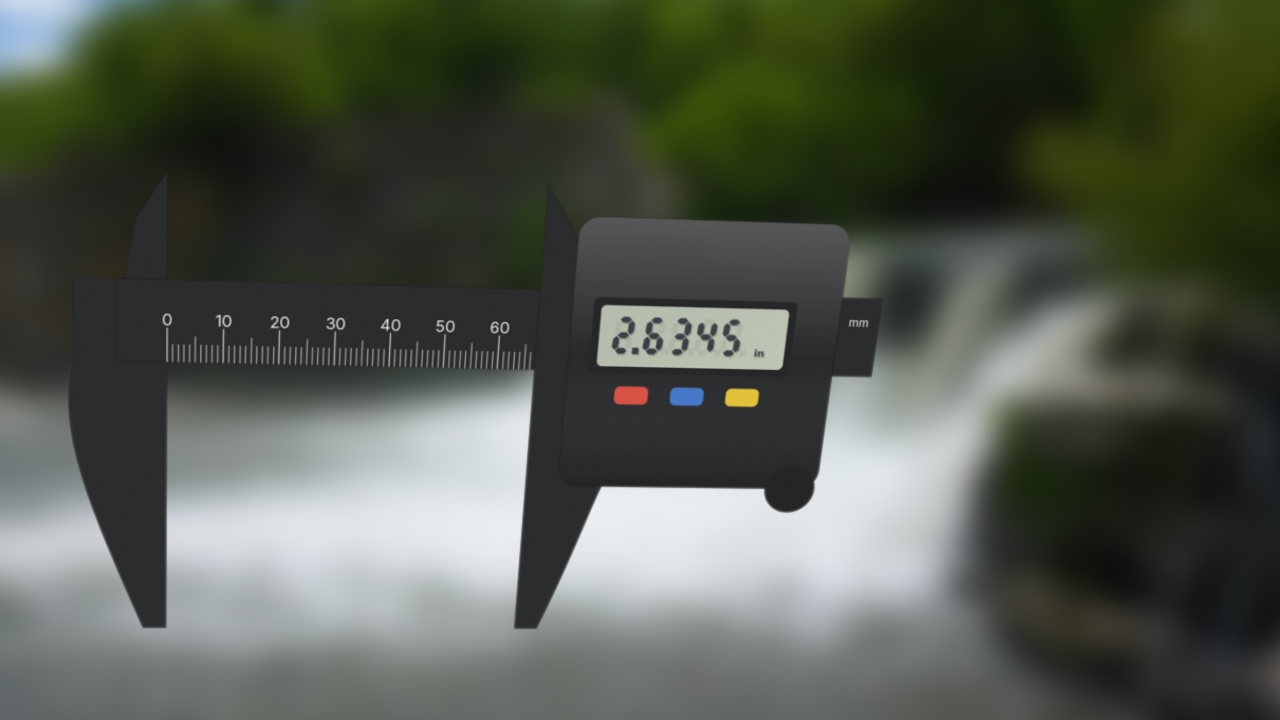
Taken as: 2.6345,in
